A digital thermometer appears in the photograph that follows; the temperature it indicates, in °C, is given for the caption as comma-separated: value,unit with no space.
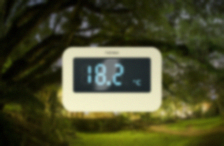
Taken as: 18.2,°C
